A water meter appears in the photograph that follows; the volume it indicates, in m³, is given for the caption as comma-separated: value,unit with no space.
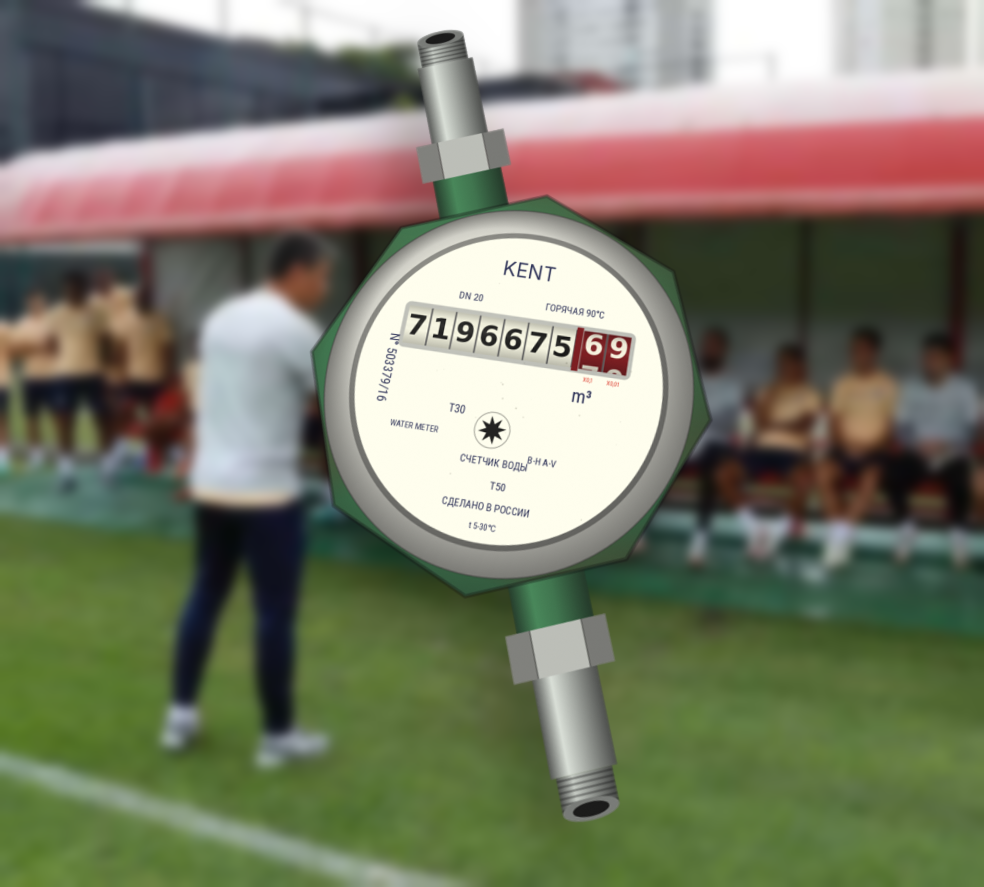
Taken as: 7196675.69,m³
